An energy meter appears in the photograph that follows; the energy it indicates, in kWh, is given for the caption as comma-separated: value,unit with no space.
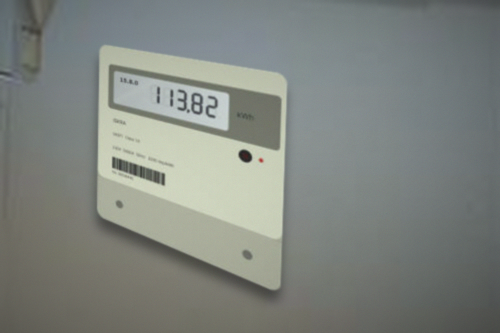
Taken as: 113.82,kWh
